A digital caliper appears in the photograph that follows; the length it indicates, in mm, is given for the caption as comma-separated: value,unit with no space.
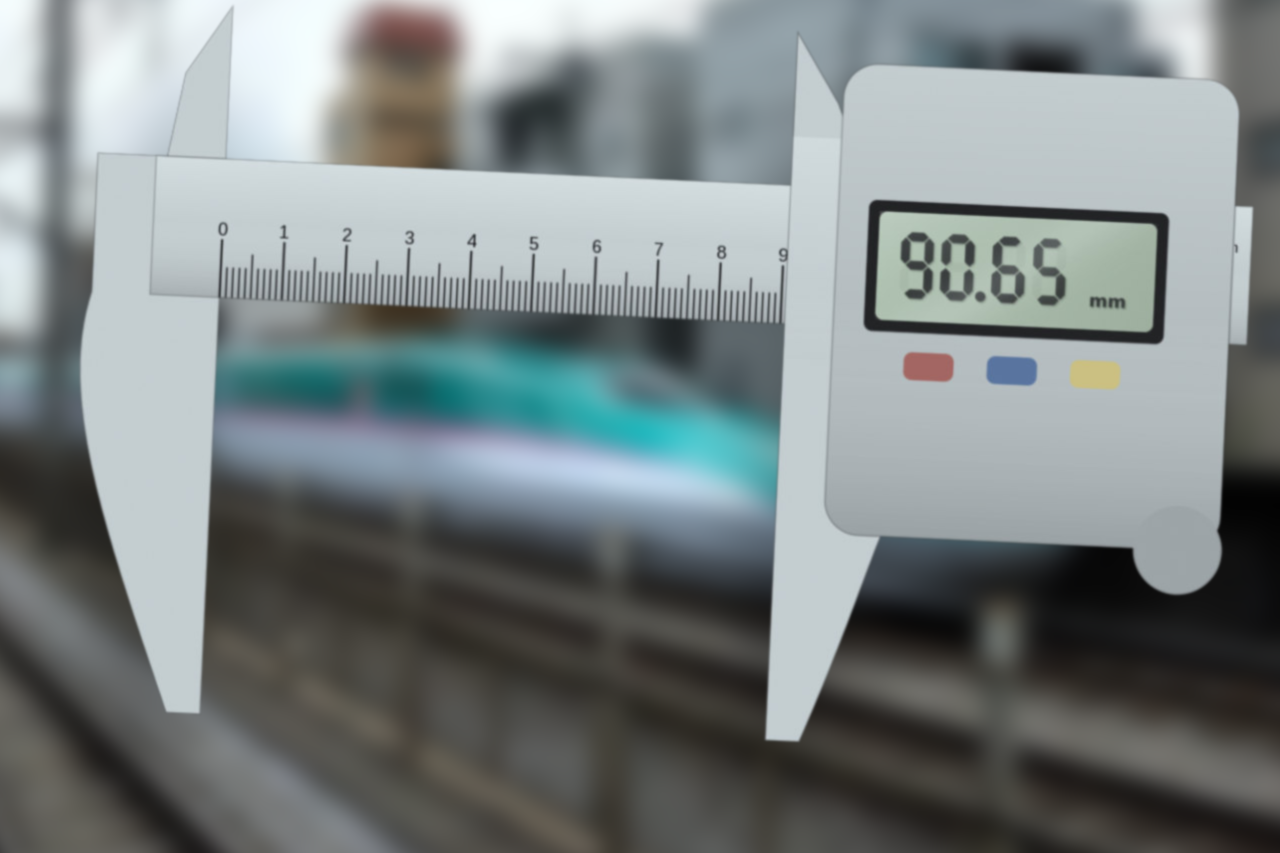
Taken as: 90.65,mm
